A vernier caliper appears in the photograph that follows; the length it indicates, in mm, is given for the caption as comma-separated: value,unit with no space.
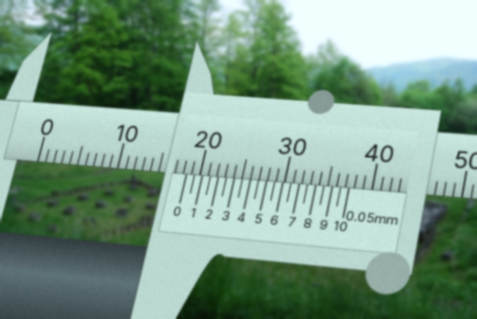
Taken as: 18.4,mm
